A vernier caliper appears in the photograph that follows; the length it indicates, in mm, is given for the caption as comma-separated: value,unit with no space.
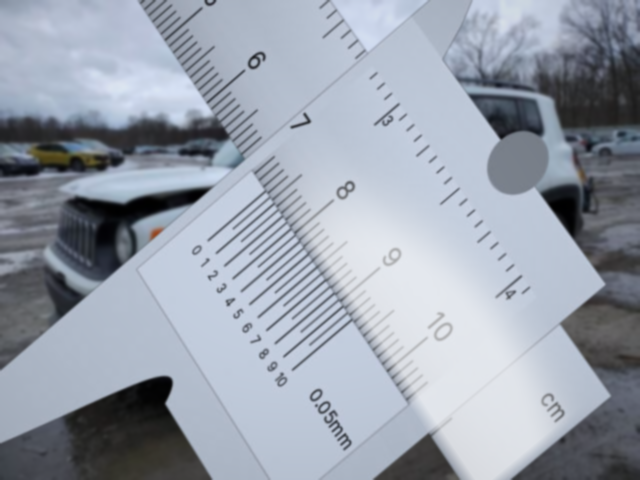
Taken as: 73.6,mm
